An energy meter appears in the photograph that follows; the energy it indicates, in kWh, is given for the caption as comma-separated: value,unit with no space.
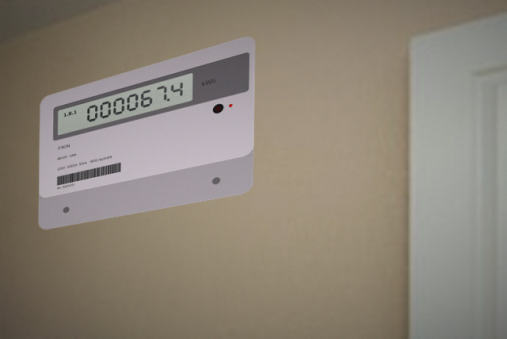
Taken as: 67.4,kWh
